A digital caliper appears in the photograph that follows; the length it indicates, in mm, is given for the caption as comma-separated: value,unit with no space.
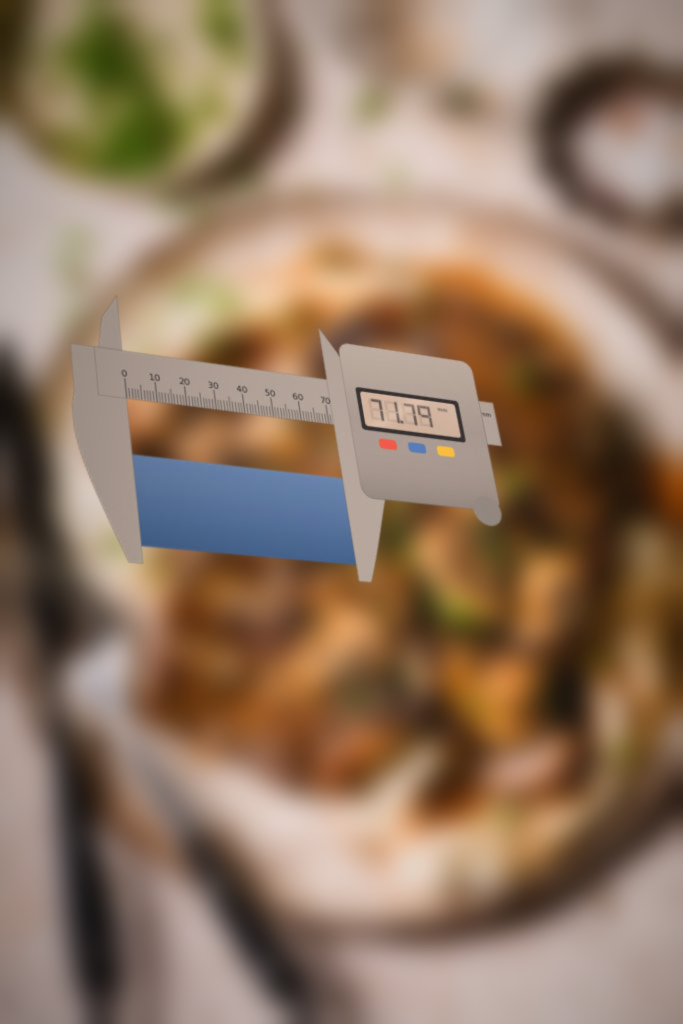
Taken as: 71.79,mm
